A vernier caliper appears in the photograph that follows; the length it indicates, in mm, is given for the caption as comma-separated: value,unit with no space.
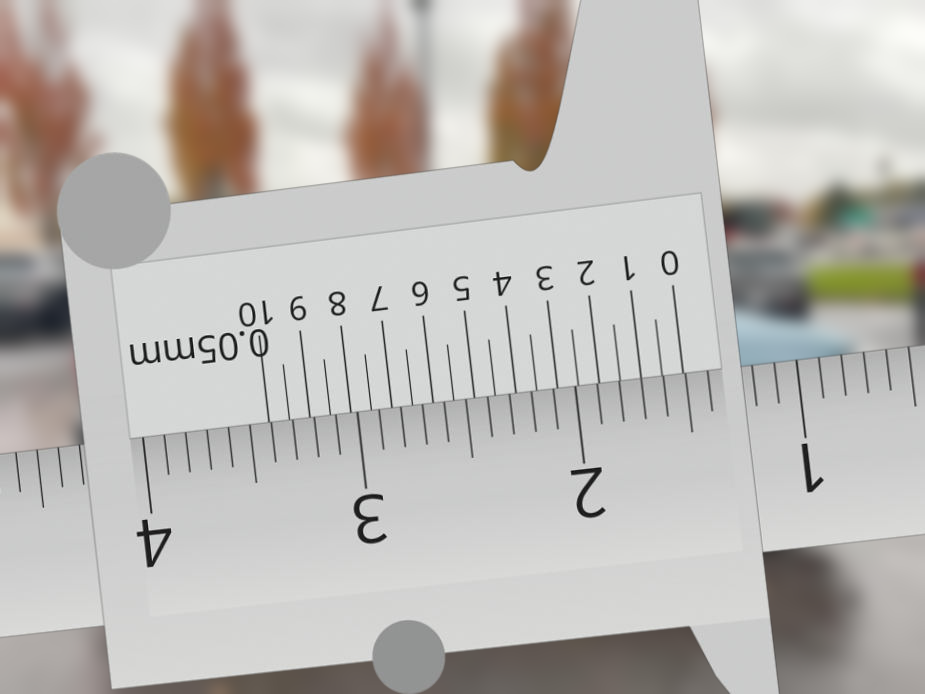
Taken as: 15.1,mm
